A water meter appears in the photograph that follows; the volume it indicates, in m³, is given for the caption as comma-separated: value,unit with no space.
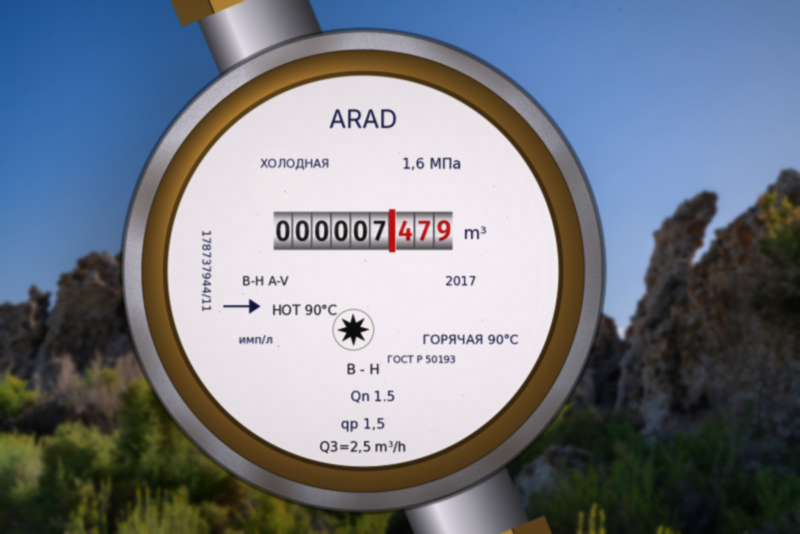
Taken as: 7.479,m³
